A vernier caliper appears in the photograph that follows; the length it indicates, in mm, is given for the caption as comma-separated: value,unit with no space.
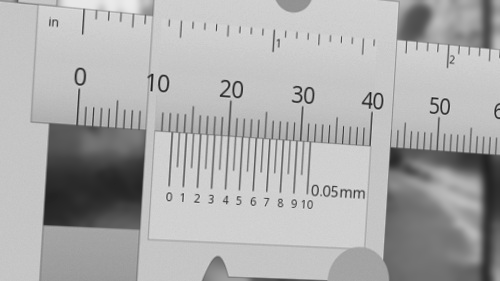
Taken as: 12.4,mm
